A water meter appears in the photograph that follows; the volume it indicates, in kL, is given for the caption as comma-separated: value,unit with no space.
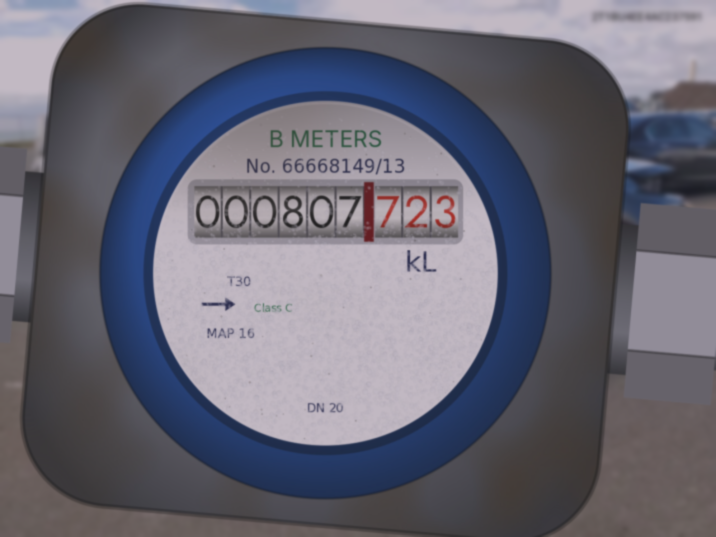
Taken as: 807.723,kL
